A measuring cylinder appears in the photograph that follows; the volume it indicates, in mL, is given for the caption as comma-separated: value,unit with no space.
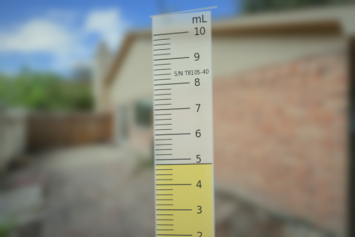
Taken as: 4.8,mL
